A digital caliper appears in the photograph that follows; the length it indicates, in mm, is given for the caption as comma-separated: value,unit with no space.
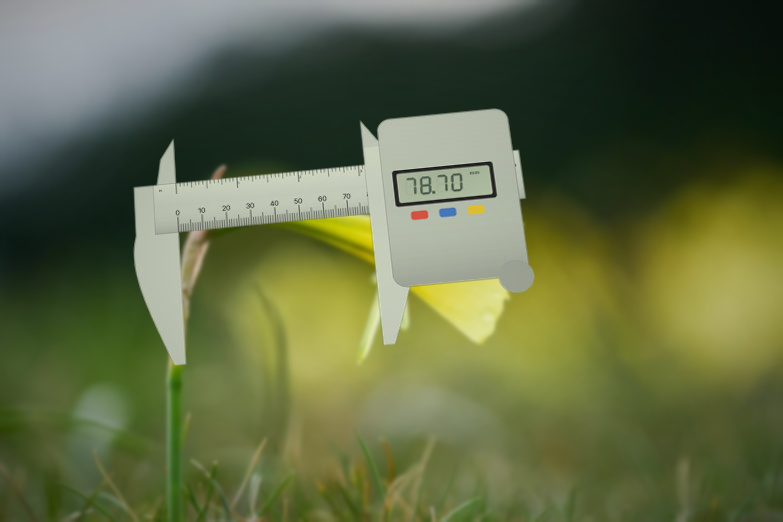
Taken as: 78.70,mm
